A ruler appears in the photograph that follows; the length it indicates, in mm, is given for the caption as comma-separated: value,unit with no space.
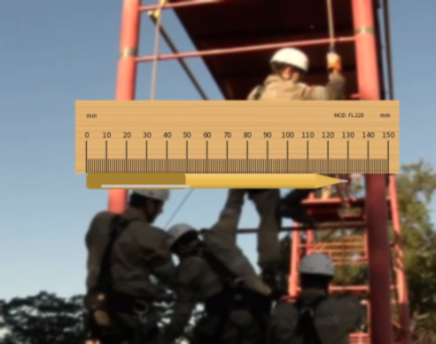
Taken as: 130,mm
